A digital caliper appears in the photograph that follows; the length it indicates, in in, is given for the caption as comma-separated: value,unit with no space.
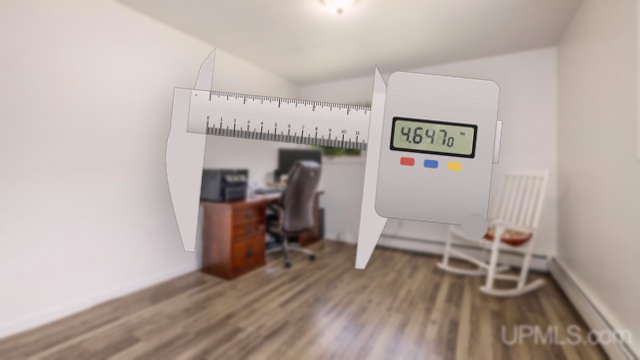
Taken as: 4.6470,in
